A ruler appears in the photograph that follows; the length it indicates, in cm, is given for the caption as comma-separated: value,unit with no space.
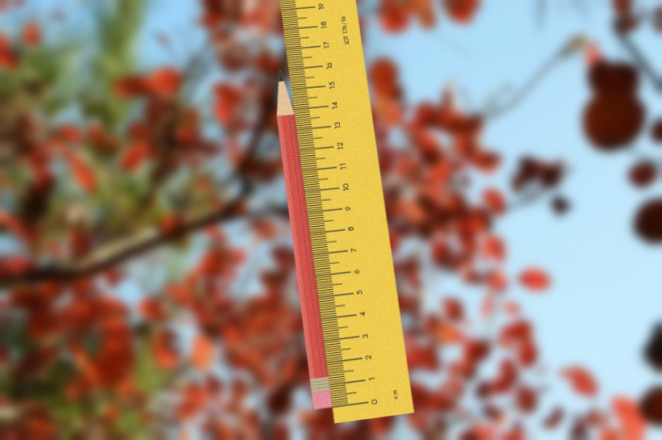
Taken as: 16,cm
